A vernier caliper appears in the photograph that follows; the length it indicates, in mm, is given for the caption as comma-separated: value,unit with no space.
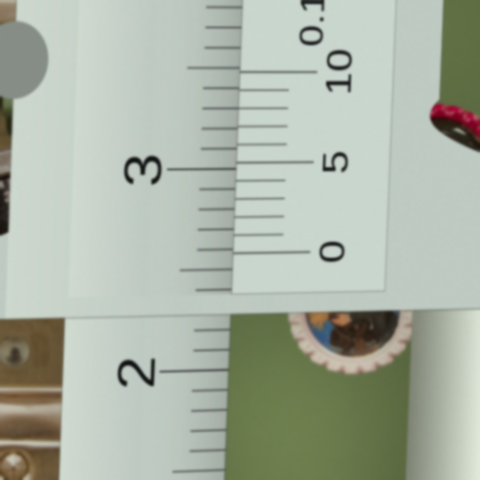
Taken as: 25.8,mm
